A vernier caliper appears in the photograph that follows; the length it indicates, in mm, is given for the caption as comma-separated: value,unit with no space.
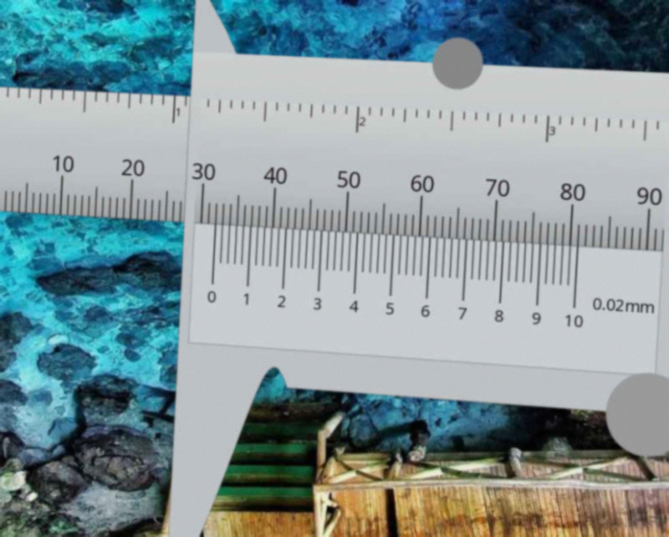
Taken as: 32.0,mm
